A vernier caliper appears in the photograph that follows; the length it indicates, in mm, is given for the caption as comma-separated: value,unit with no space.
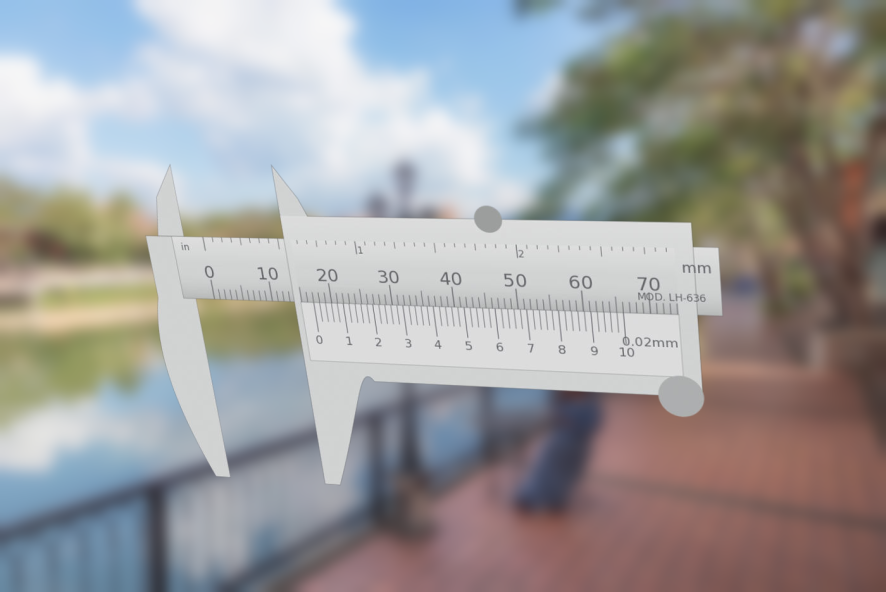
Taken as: 17.0,mm
